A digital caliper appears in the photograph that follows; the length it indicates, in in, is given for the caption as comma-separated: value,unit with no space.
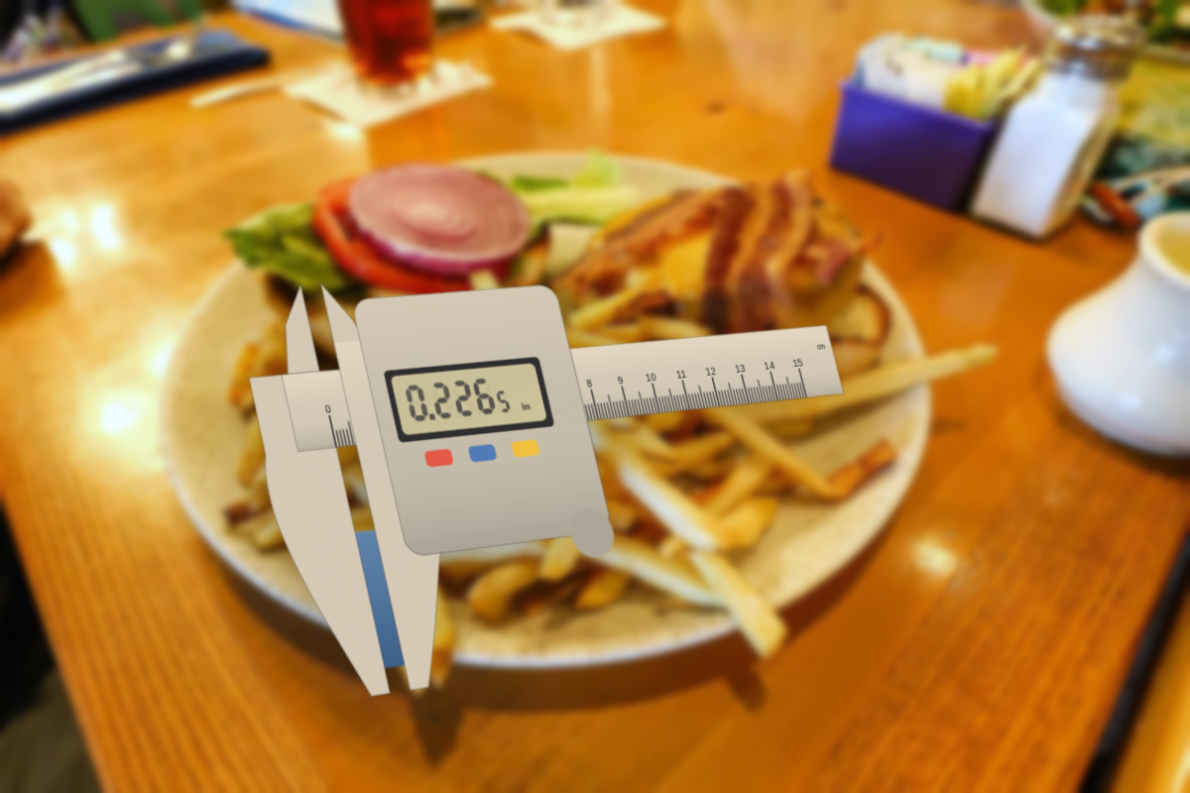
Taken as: 0.2265,in
